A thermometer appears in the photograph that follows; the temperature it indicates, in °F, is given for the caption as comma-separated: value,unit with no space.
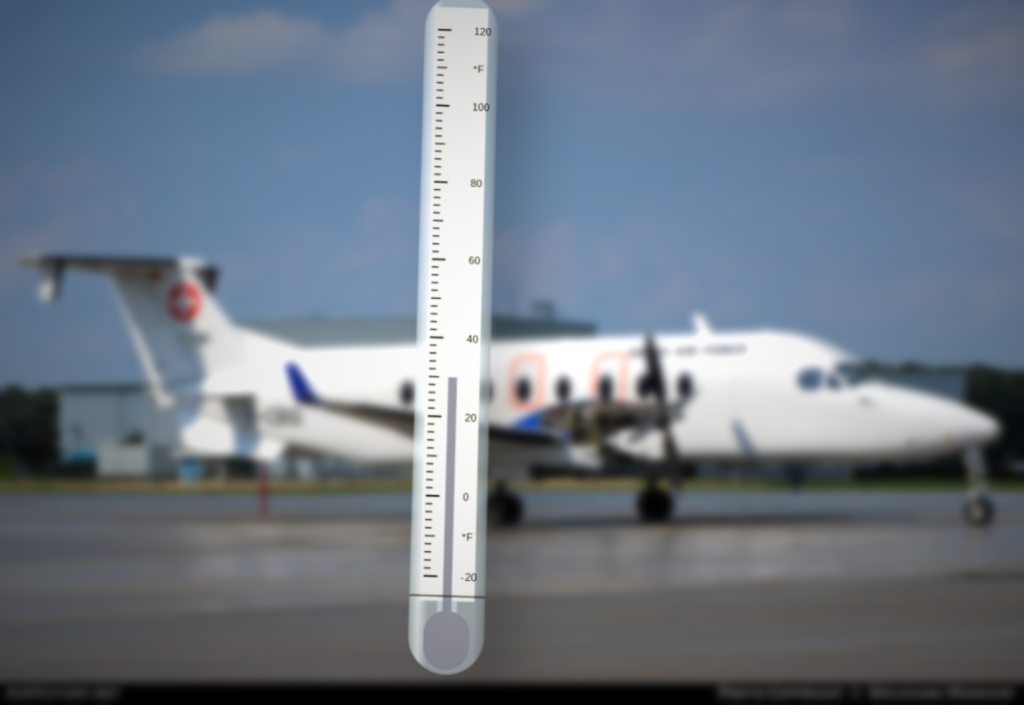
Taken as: 30,°F
